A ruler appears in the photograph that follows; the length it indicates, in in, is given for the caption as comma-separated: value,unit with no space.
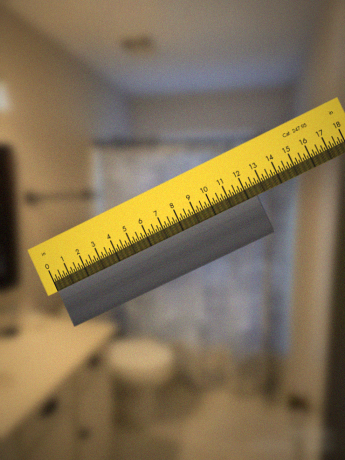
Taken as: 12.5,in
